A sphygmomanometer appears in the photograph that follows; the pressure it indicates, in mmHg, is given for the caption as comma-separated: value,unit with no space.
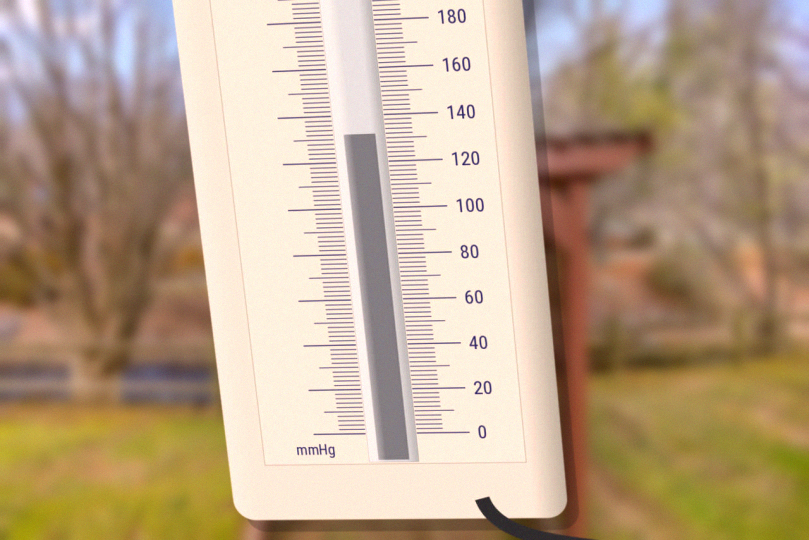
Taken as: 132,mmHg
